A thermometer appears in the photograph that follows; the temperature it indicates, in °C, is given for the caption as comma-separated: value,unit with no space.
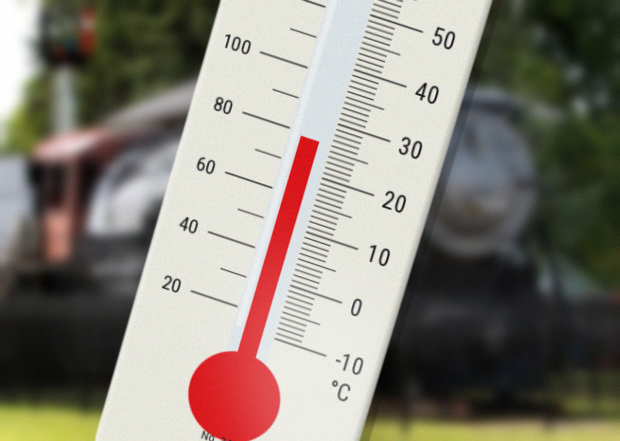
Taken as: 26,°C
